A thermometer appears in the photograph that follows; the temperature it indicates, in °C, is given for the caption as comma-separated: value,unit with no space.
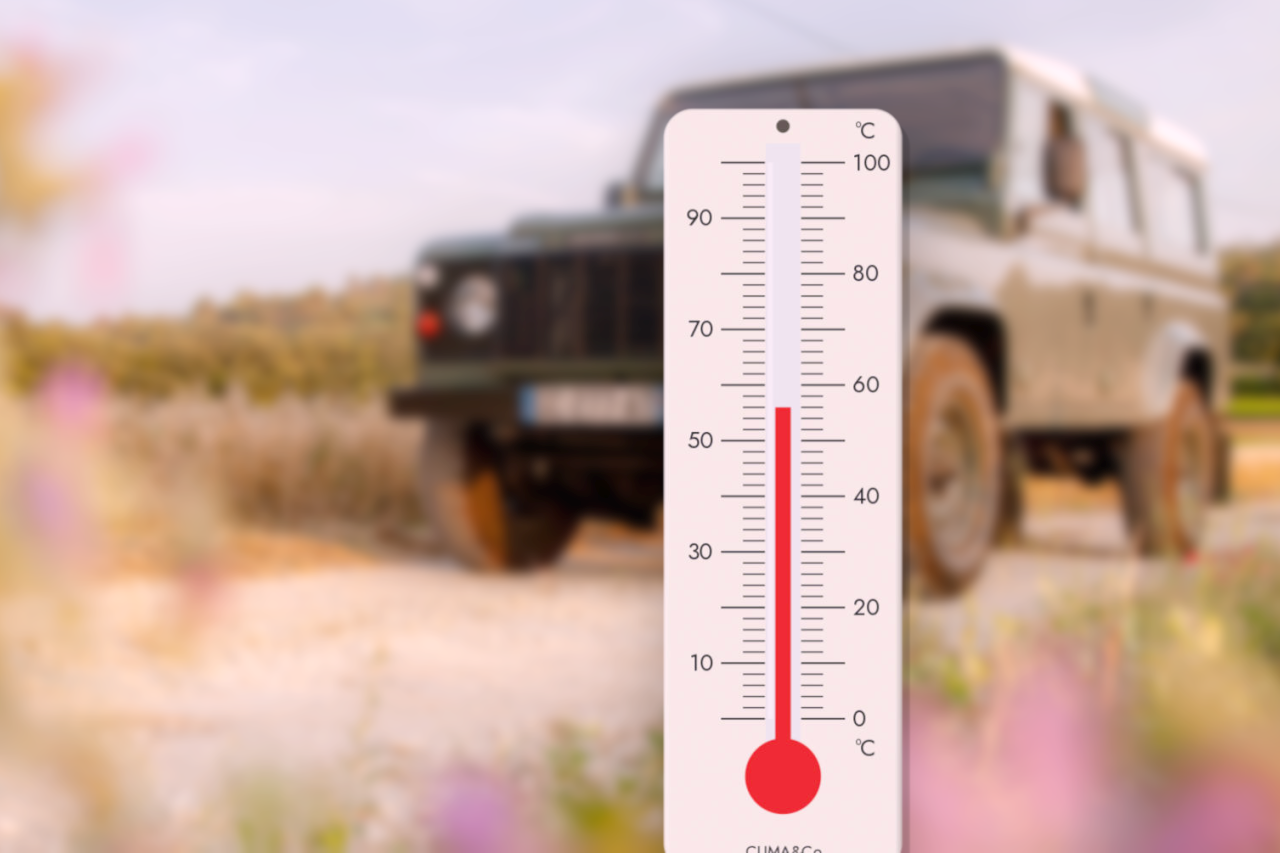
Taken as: 56,°C
